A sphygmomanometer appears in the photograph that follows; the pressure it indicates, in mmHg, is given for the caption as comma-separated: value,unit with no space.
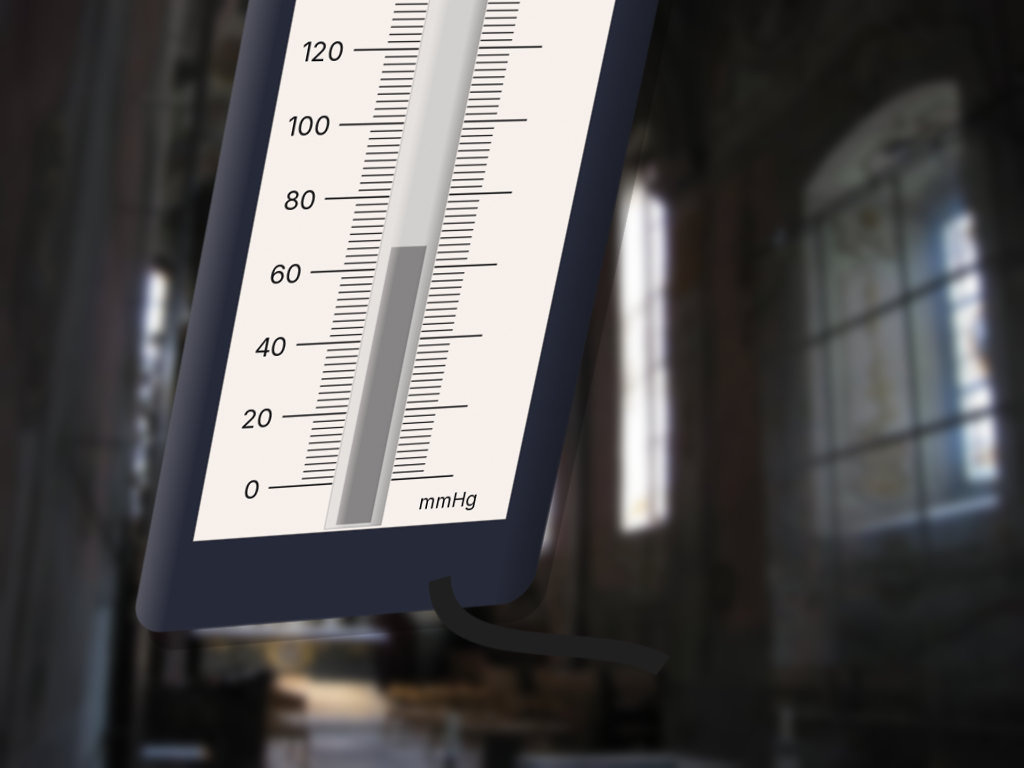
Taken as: 66,mmHg
